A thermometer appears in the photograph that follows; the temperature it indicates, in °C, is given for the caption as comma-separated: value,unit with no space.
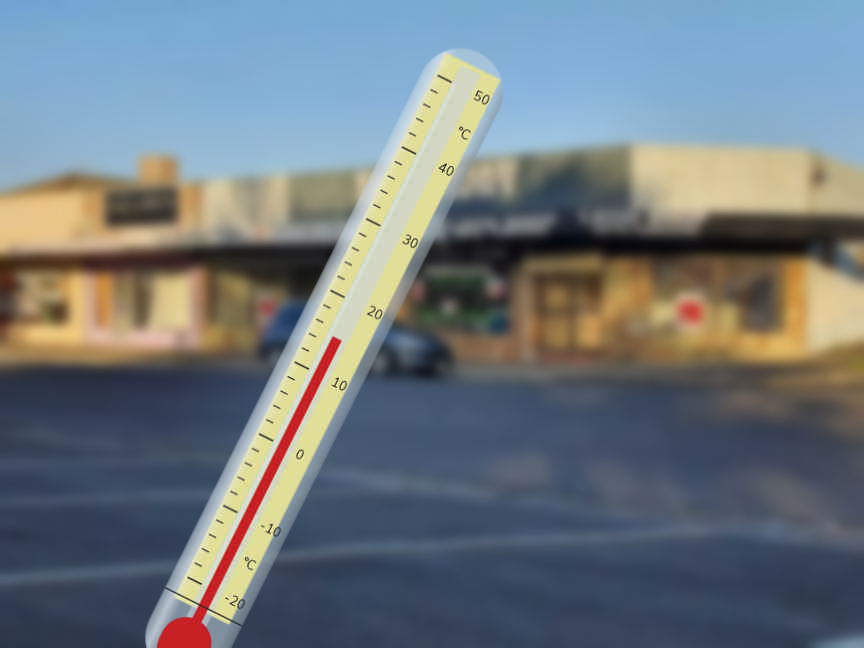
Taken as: 15,°C
